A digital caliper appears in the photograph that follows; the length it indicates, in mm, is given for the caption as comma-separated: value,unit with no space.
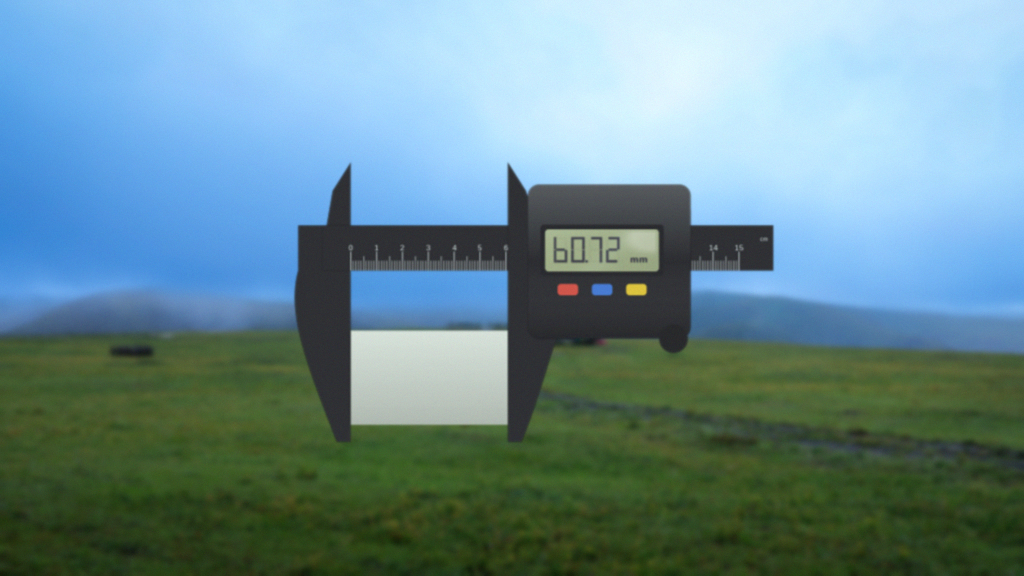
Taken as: 60.72,mm
